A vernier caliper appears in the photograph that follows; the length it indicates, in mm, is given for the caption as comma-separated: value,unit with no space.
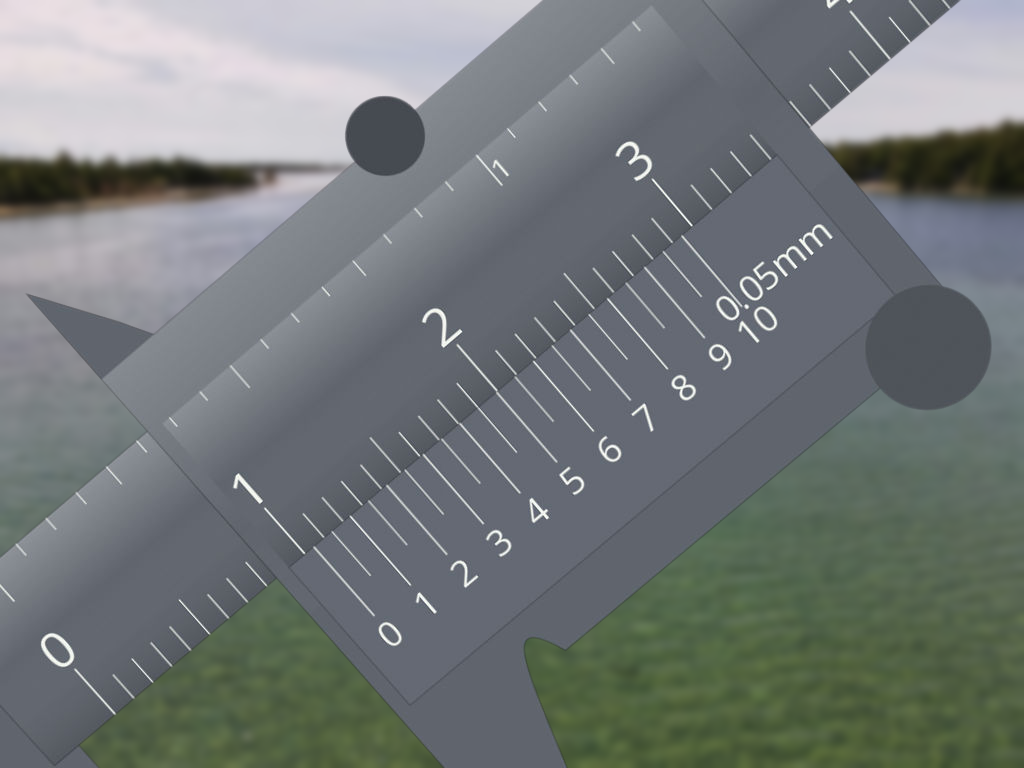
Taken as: 10.45,mm
